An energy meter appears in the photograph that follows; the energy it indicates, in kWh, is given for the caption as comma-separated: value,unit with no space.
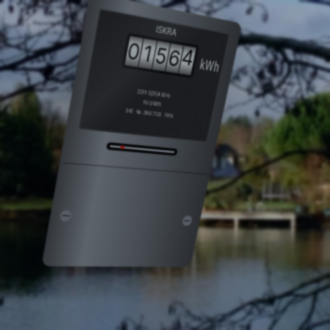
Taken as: 1564,kWh
